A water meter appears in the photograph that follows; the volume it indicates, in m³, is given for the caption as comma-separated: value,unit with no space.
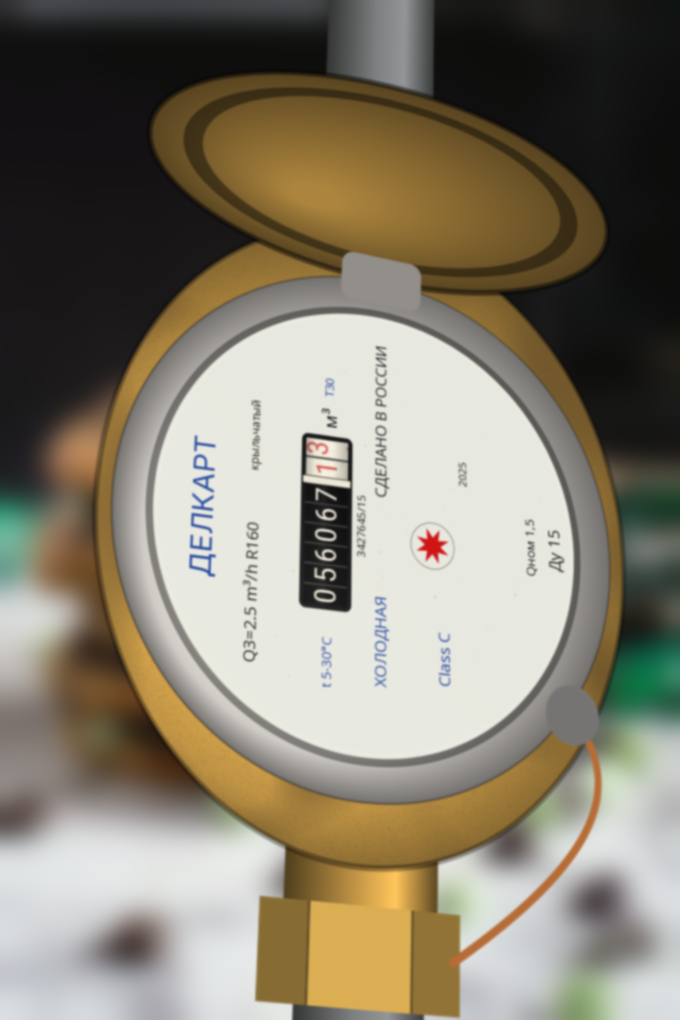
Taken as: 56067.13,m³
